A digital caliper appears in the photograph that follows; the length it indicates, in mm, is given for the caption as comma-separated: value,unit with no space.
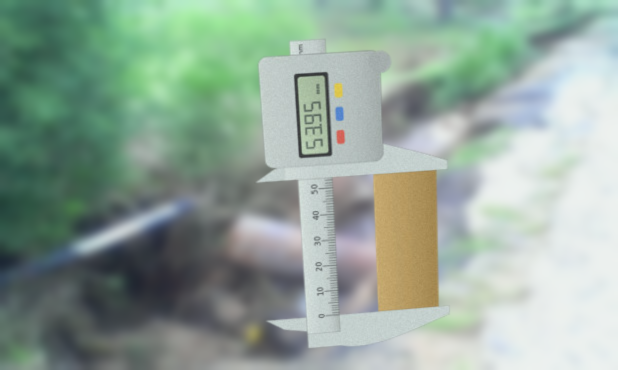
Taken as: 53.95,mm
